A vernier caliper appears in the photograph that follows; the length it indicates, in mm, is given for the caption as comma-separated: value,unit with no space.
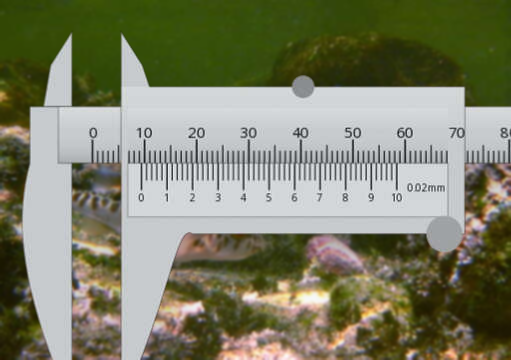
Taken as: 9.4,mm
